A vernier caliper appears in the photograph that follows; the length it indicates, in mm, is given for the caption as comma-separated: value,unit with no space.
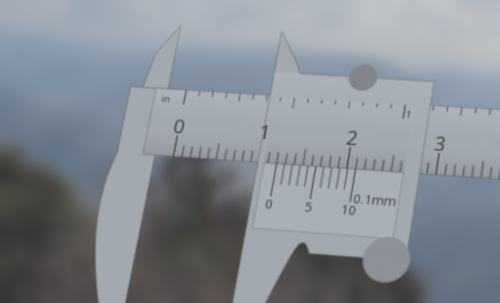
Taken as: 12.0,mm
